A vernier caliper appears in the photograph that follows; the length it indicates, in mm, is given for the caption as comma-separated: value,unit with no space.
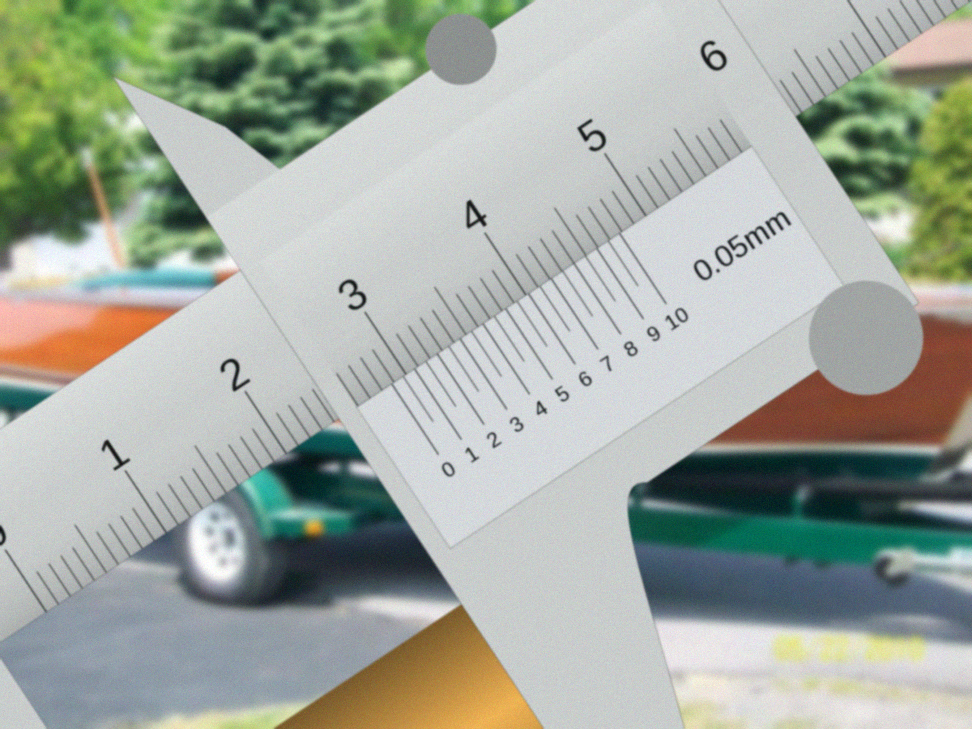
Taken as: 28.8,mm
